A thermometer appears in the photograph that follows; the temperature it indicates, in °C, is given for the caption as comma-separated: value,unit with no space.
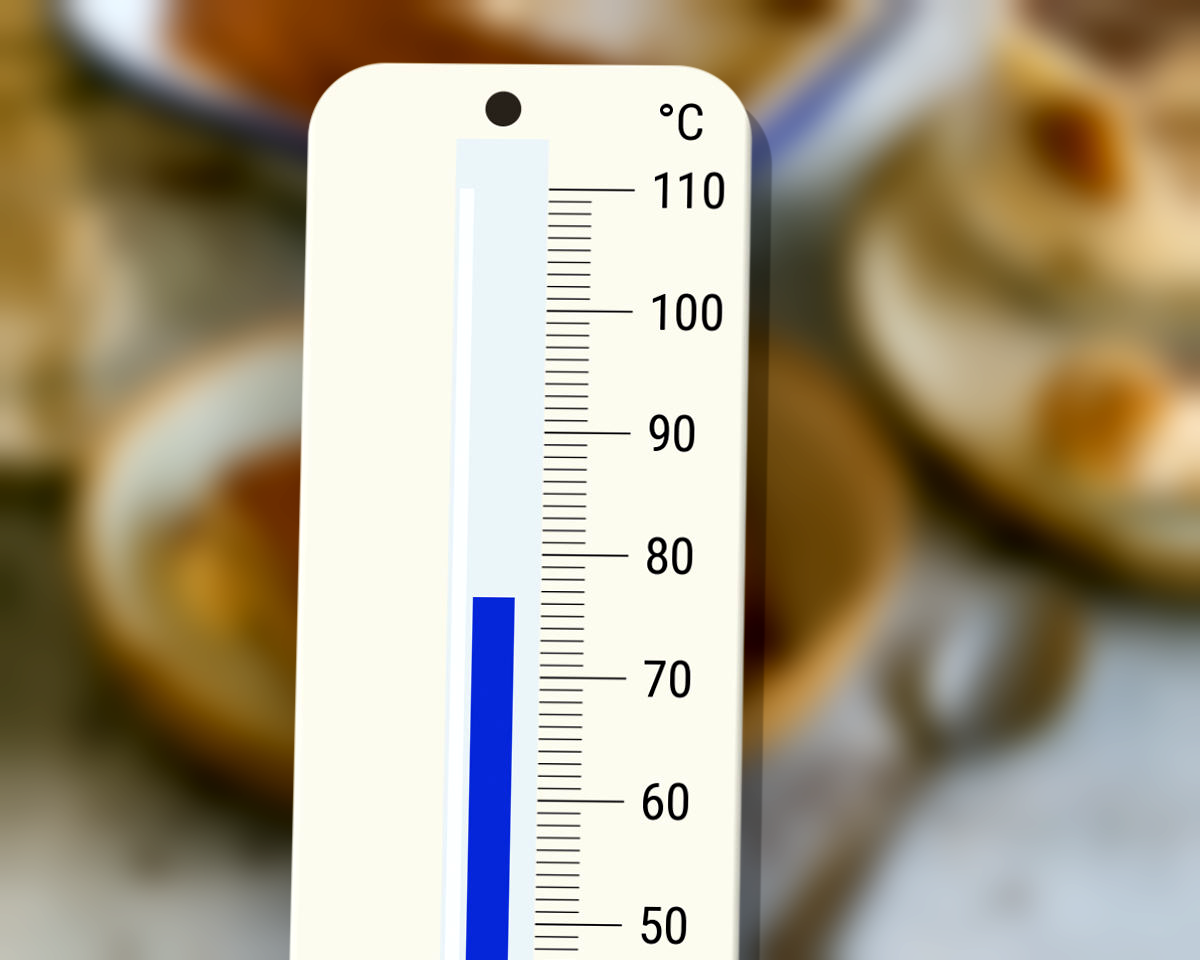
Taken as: 76.5,°C
